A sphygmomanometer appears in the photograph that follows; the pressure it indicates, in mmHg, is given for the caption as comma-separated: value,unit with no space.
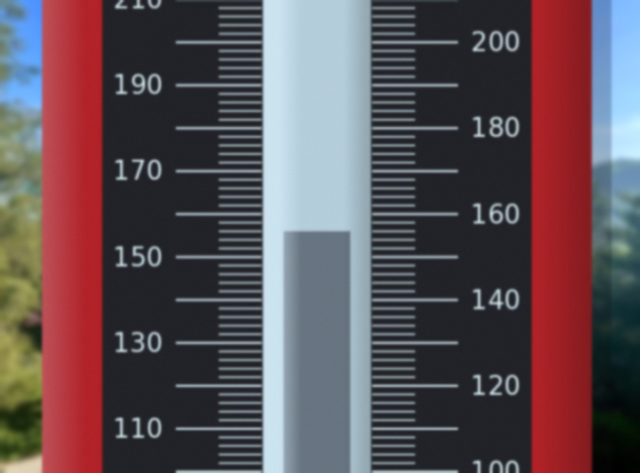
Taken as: 156,mmHg
